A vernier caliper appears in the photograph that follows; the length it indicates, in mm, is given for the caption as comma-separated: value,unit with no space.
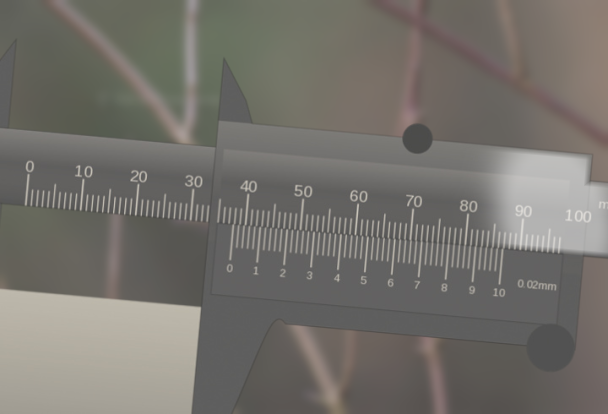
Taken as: 37.8,mm
